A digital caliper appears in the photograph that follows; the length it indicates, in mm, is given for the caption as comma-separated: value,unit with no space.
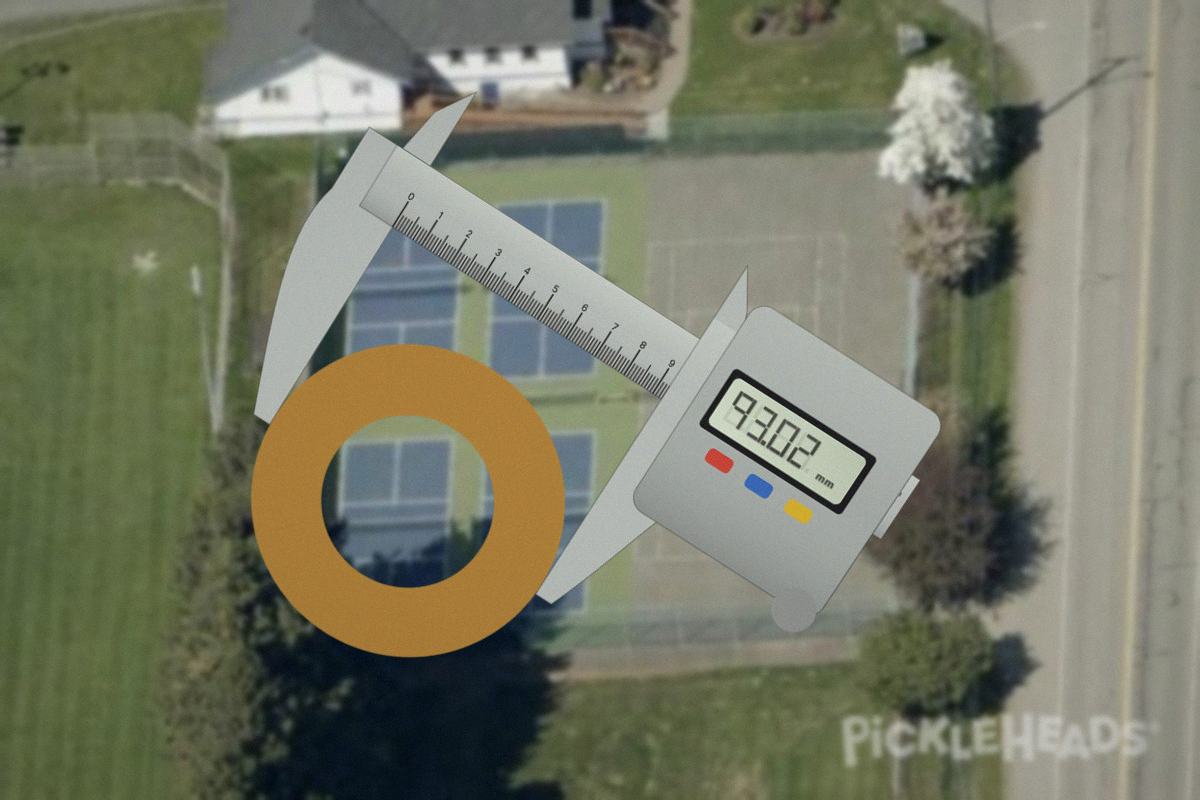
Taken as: 93.02,mm
